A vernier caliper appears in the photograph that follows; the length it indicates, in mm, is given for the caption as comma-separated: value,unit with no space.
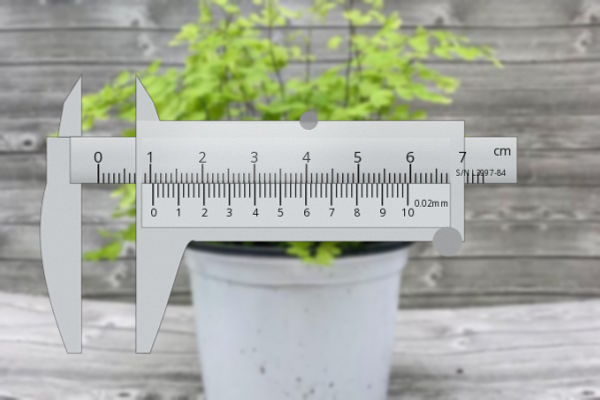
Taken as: 10.5,mm
